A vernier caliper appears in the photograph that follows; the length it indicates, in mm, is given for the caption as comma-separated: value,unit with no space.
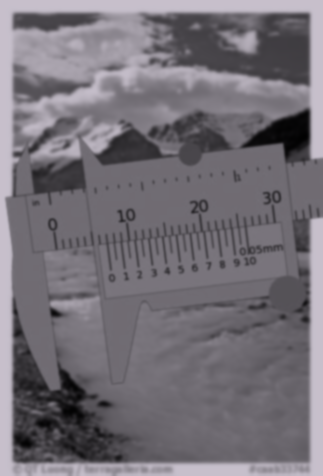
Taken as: 7.0,mm
